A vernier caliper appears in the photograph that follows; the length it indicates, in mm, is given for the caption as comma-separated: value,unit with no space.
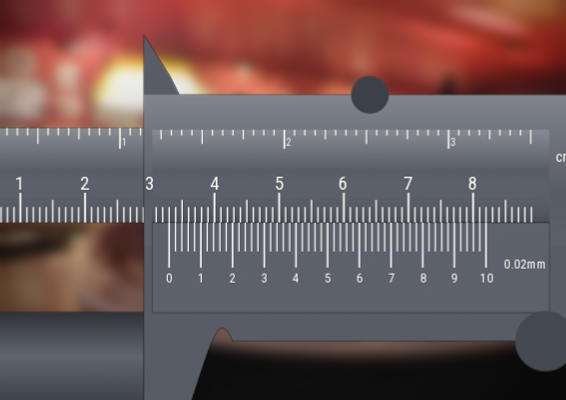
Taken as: 33.0,mm
